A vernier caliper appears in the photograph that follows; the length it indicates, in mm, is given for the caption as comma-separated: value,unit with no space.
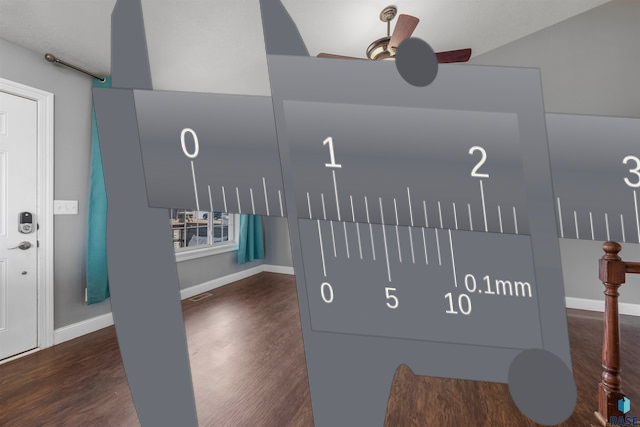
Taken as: 8.5,mm
